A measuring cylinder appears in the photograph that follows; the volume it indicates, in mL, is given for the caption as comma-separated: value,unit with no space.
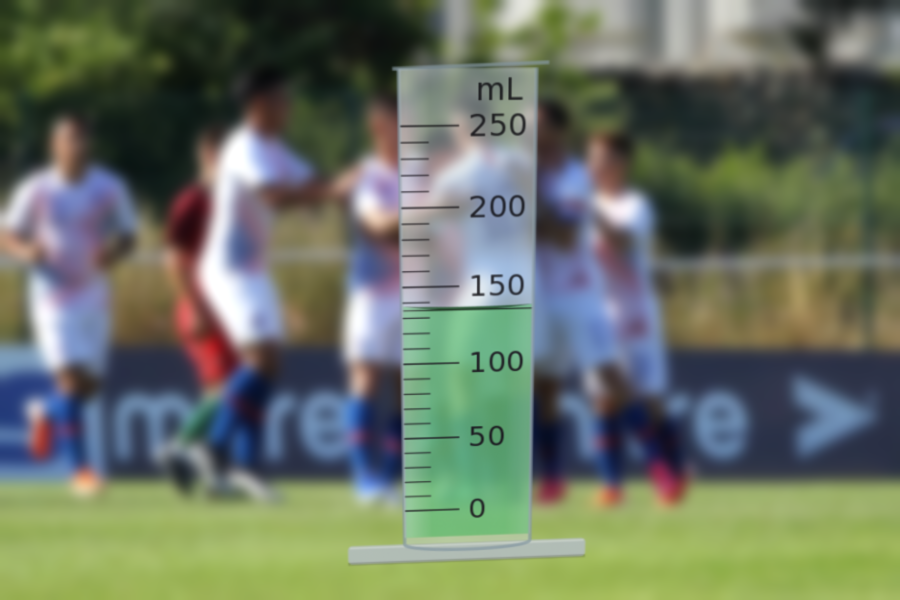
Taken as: 135,mL
